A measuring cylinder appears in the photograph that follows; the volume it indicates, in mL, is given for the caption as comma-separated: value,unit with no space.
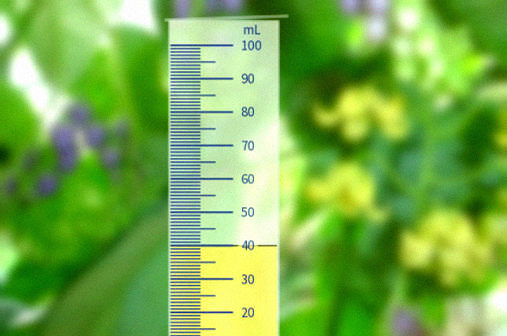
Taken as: 40,mL
